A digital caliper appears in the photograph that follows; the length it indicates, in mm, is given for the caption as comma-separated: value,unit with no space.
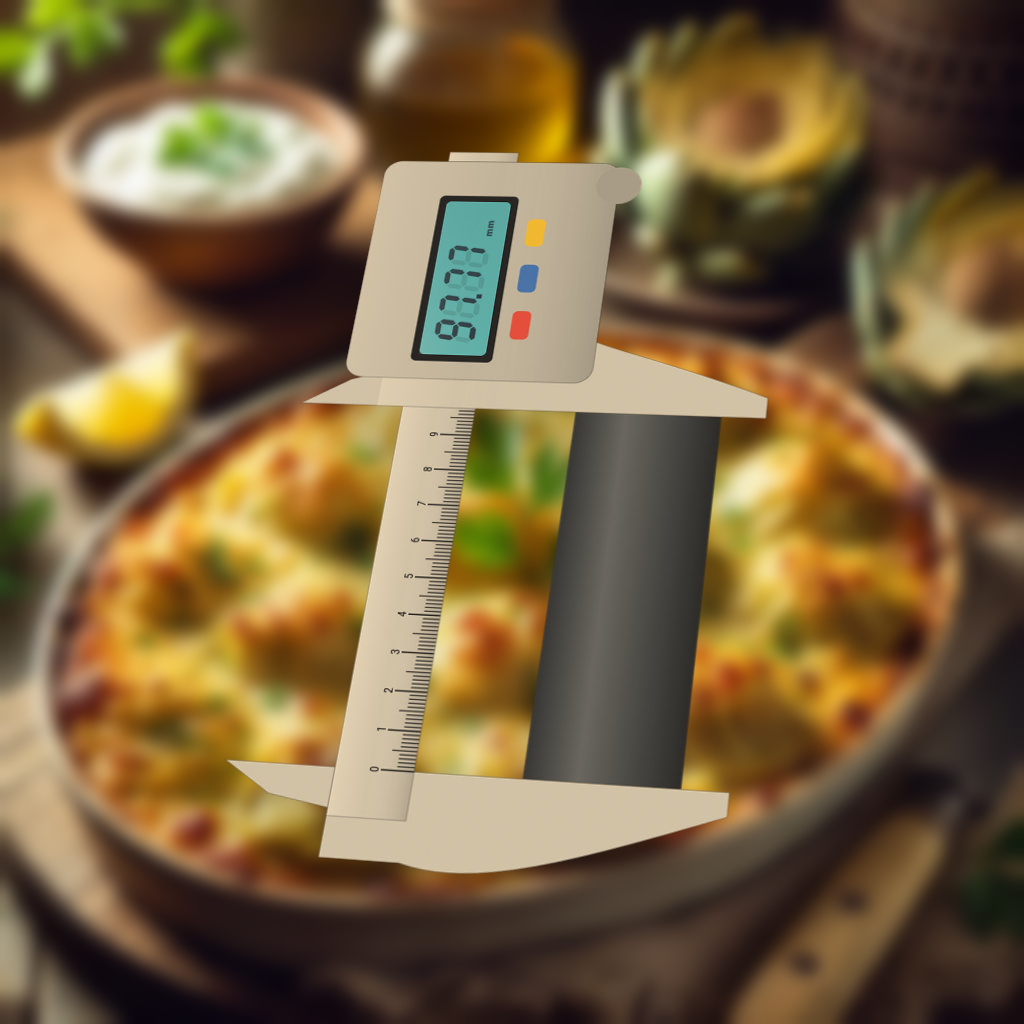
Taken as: 97.77,mm
